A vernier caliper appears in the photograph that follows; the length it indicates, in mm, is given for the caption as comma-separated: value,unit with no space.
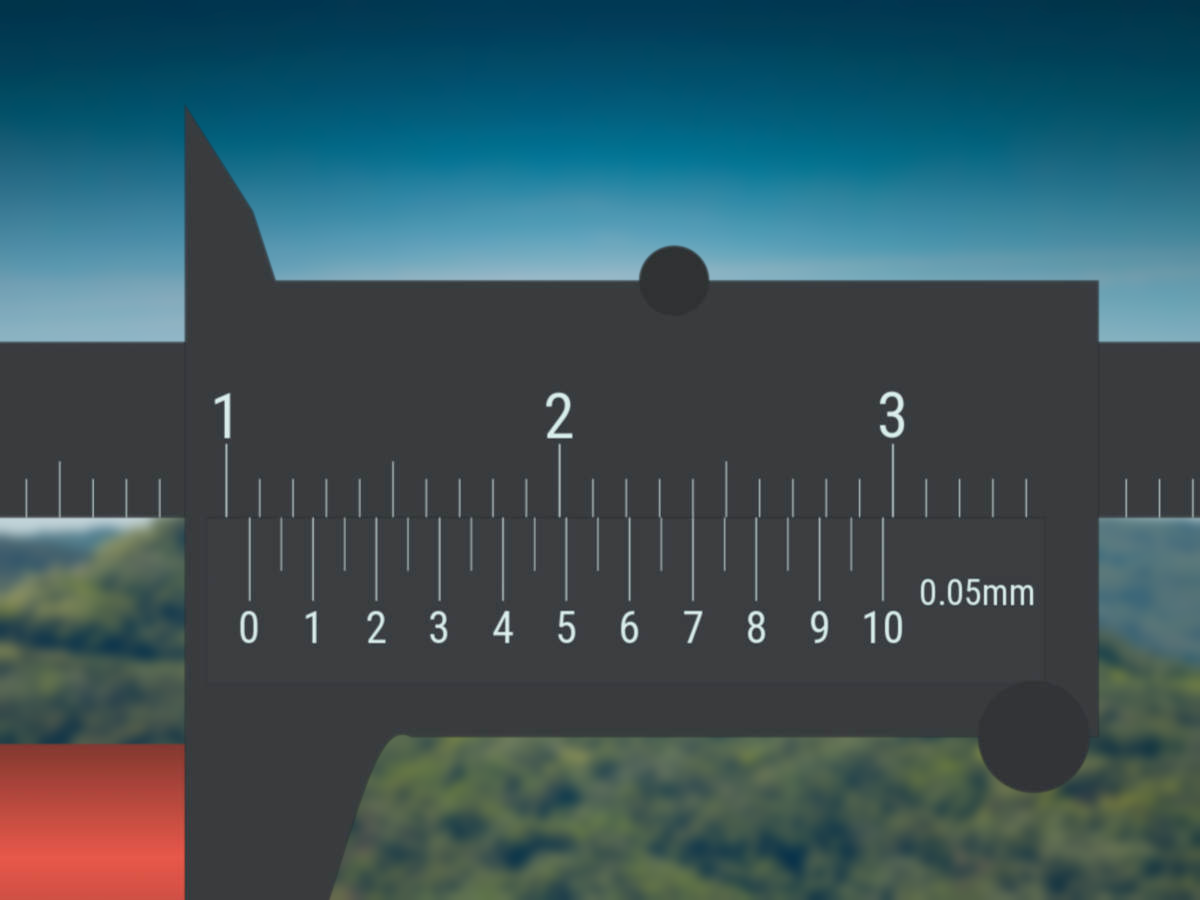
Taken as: 10.70,mm
